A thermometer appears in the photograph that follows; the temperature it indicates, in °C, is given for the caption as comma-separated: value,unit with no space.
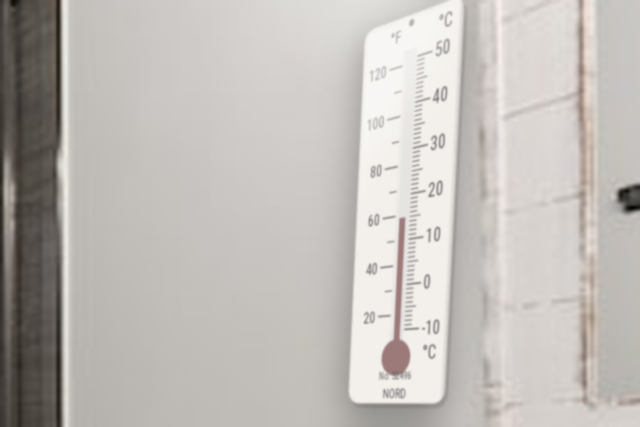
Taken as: 15,°C
